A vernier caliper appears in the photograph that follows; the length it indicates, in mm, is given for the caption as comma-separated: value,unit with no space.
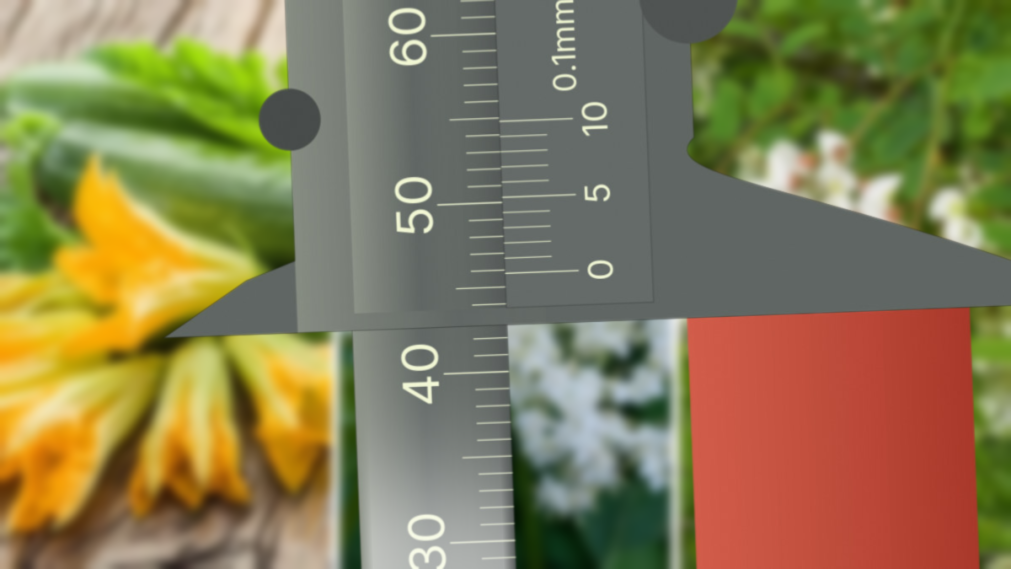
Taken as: 45.8,mm
